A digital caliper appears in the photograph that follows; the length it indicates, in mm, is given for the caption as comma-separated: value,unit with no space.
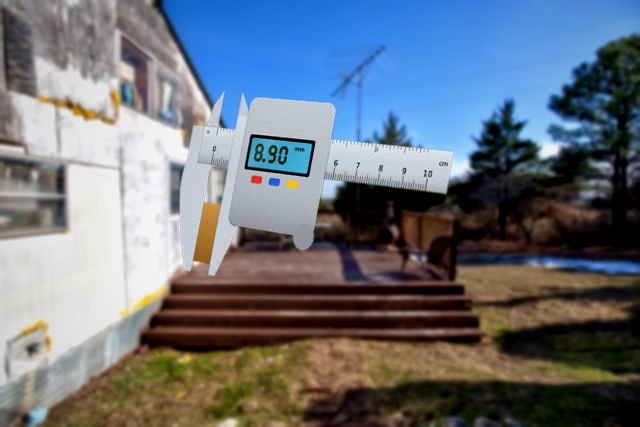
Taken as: 8.90,mm
